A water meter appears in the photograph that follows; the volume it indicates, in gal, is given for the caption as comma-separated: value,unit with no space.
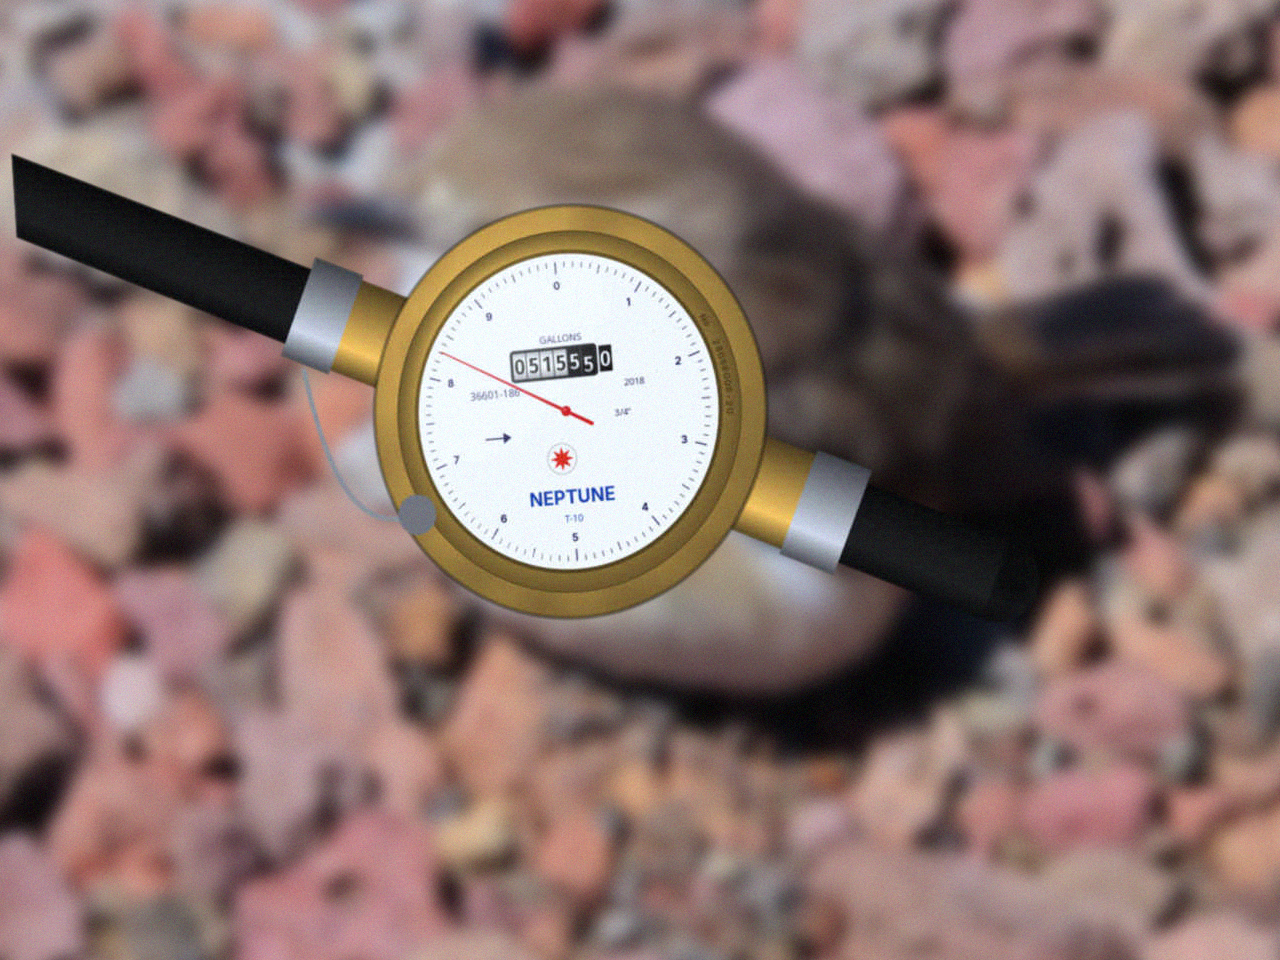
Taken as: 515548.3,gal
